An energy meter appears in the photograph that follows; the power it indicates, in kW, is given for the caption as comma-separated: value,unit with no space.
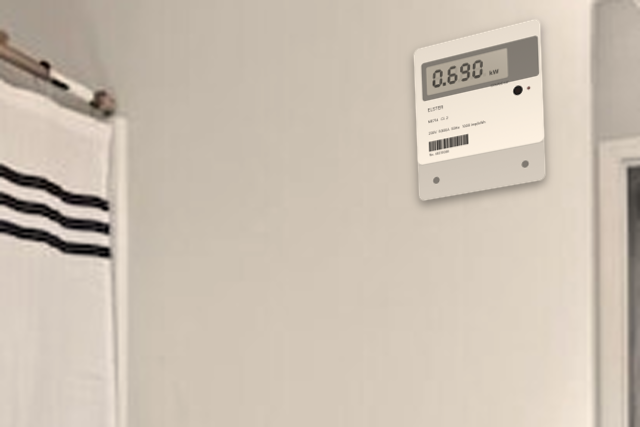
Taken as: 0.690,kW
